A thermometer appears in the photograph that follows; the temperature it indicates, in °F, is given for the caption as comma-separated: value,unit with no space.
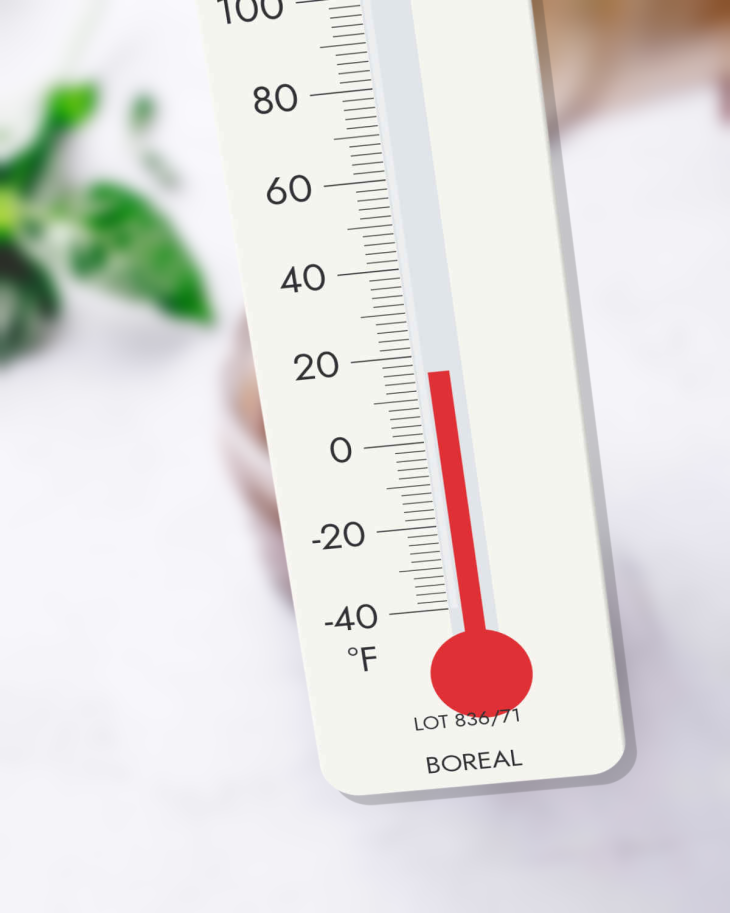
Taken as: 16,°F
